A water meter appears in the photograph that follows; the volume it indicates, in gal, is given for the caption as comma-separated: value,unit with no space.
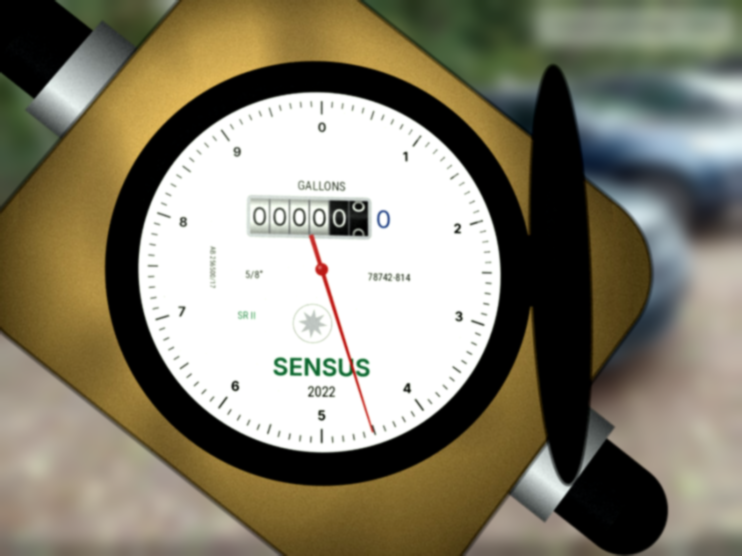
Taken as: 84.5,gal
